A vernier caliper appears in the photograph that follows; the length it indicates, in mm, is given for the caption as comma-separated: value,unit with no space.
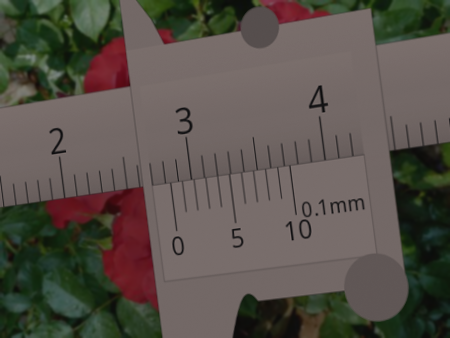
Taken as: 28.4,mm
